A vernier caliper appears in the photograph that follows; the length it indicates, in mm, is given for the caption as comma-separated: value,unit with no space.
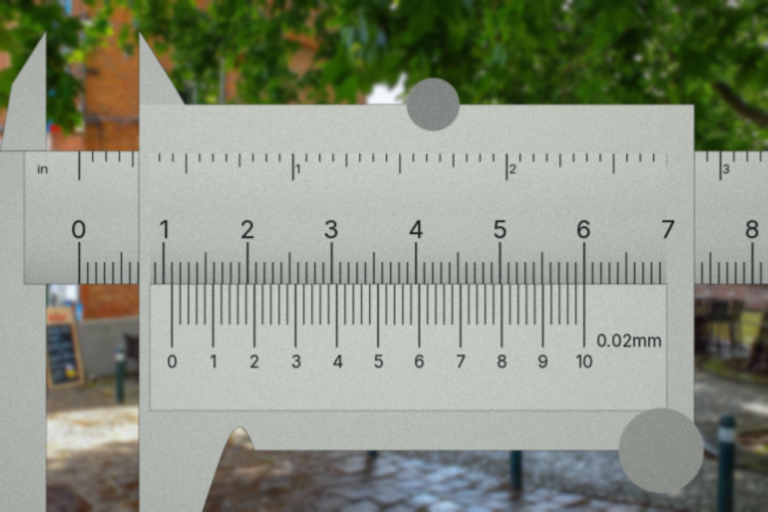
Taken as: 11.0,mm
